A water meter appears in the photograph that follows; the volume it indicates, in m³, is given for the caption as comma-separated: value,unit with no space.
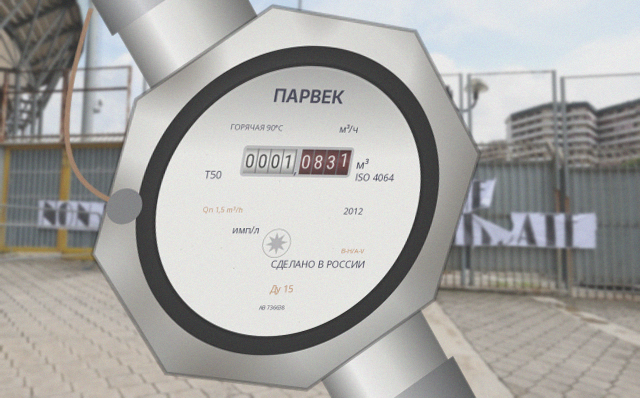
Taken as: 1.0831,m³
